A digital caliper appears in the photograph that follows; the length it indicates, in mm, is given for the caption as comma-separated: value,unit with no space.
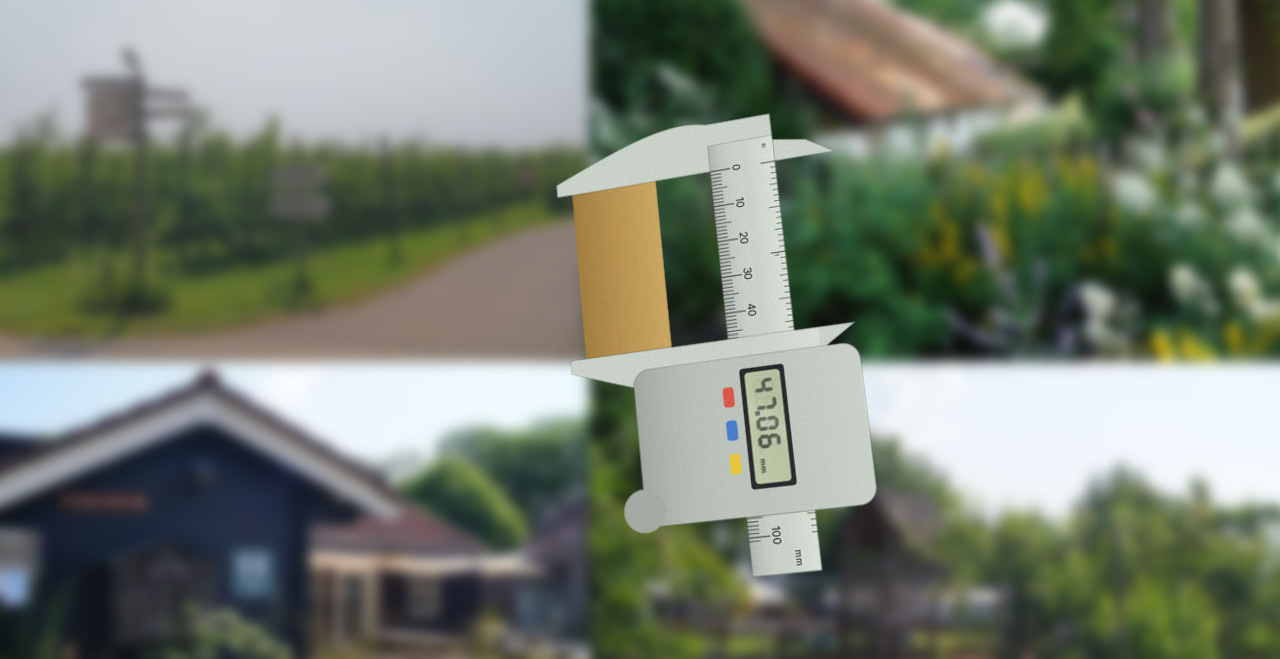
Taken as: 47.06,mm
